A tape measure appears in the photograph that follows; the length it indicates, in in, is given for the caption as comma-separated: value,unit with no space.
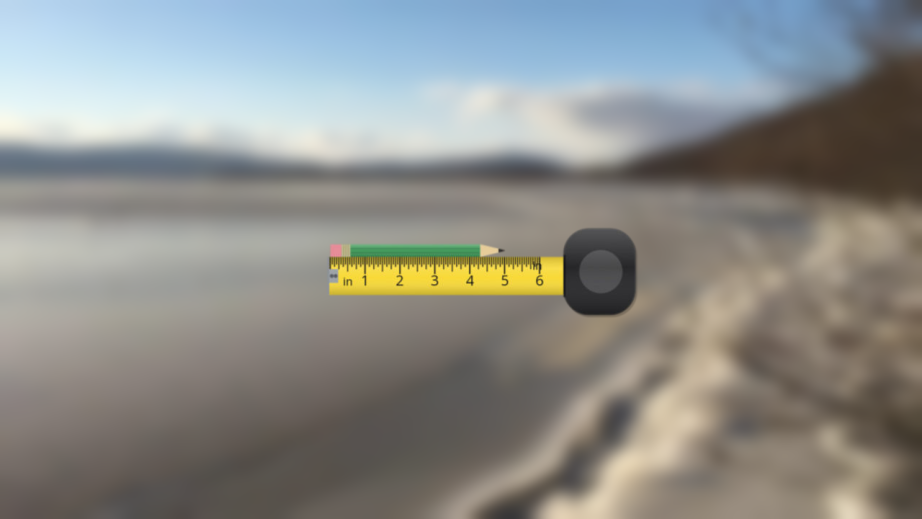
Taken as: 5,in
